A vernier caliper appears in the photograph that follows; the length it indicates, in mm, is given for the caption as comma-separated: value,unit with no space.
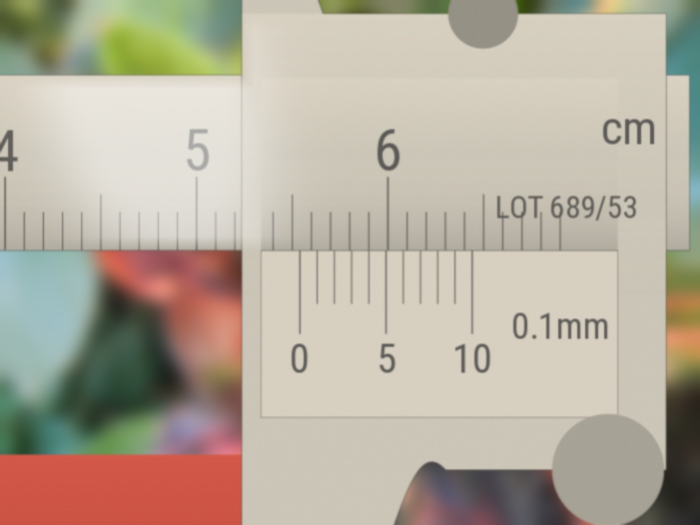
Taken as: 55.4,mm
